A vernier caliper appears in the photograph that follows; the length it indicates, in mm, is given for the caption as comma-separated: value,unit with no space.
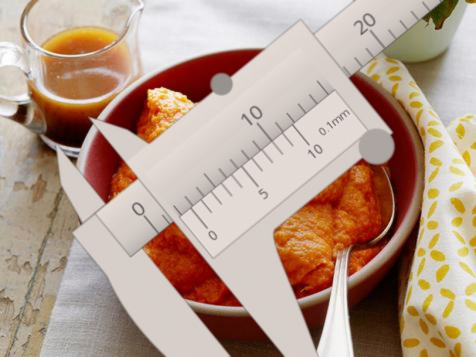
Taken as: 2.8,mm
